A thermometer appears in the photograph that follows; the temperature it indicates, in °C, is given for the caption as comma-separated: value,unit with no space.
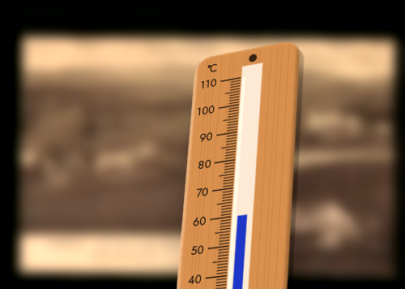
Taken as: 60,°C
